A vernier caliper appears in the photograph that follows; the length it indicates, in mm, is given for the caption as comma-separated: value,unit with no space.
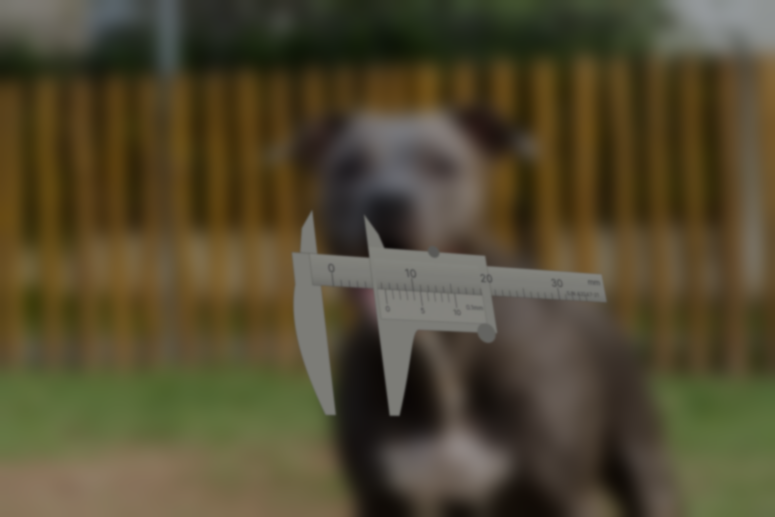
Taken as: 6.4,mm
